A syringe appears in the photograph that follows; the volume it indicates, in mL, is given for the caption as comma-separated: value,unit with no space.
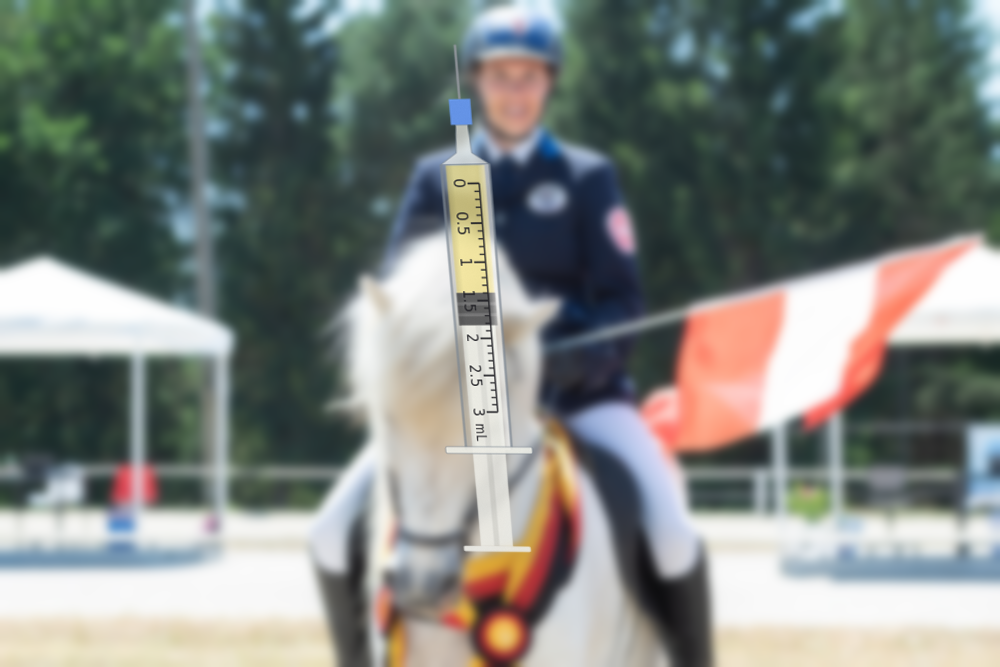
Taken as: 1.4,mL
